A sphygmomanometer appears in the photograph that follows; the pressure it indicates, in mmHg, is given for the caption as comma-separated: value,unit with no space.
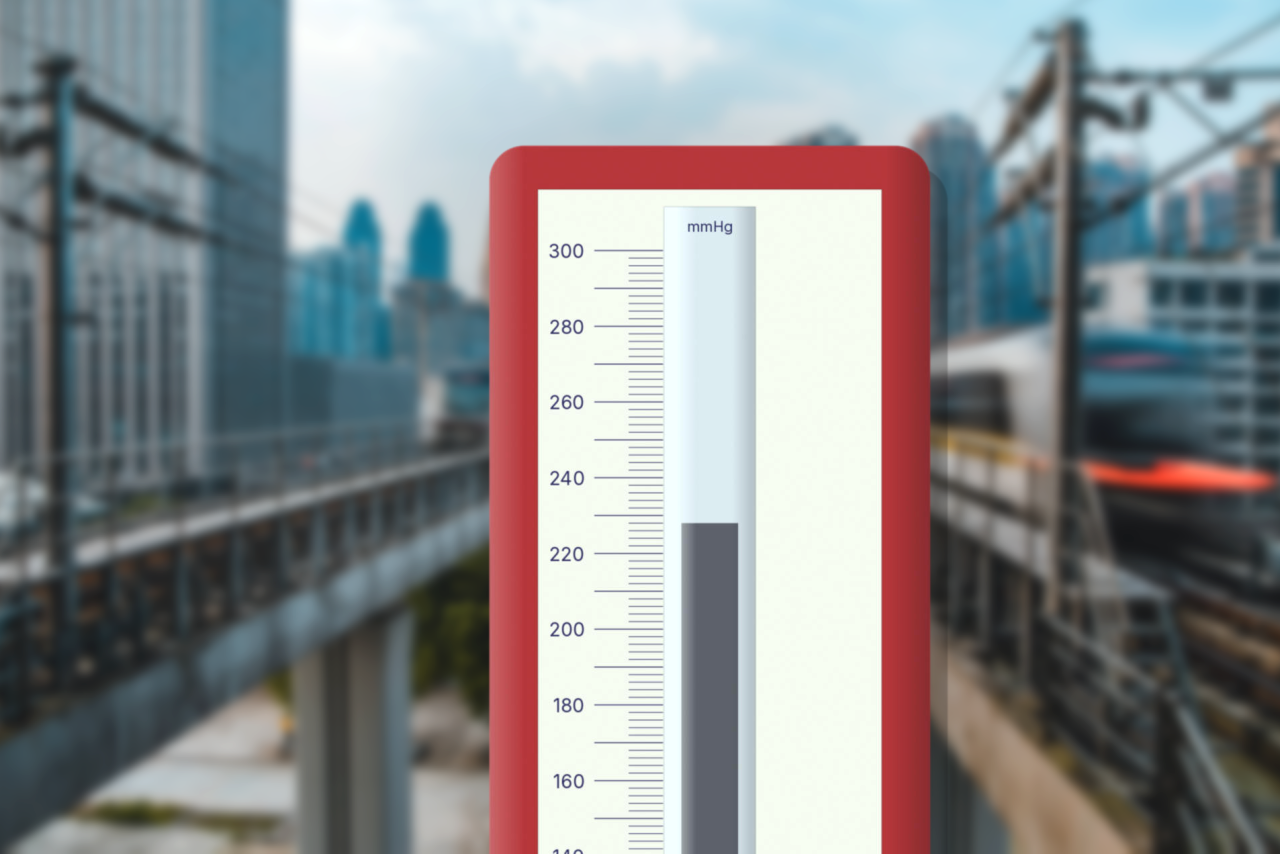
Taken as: 228,mmHg
